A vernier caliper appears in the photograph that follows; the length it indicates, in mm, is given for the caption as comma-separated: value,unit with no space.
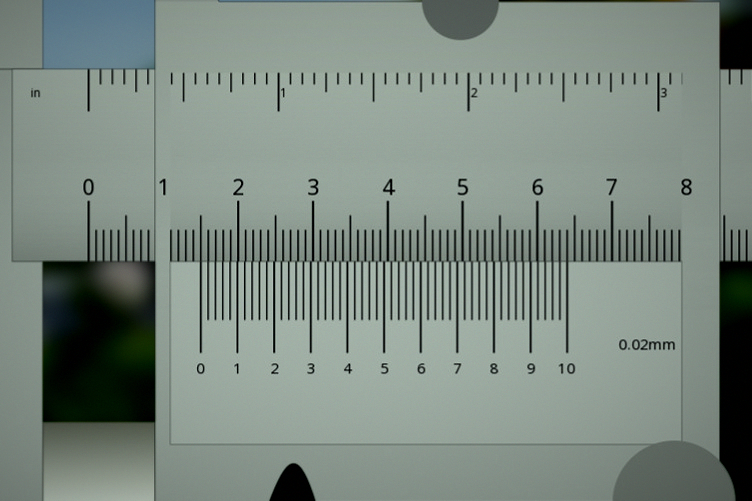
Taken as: 15.0,mm
